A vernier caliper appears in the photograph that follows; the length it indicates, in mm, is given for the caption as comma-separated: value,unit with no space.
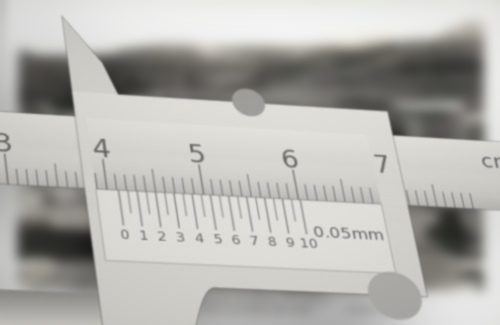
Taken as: 41.2,mm
